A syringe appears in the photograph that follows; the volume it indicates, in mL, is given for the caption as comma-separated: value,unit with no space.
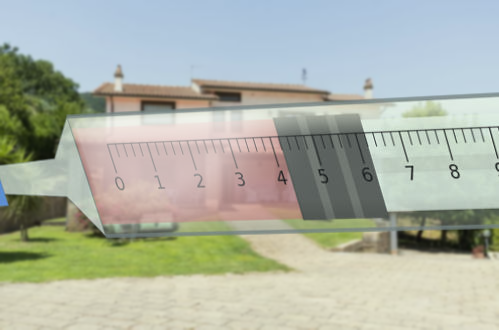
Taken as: 4.2,mL
